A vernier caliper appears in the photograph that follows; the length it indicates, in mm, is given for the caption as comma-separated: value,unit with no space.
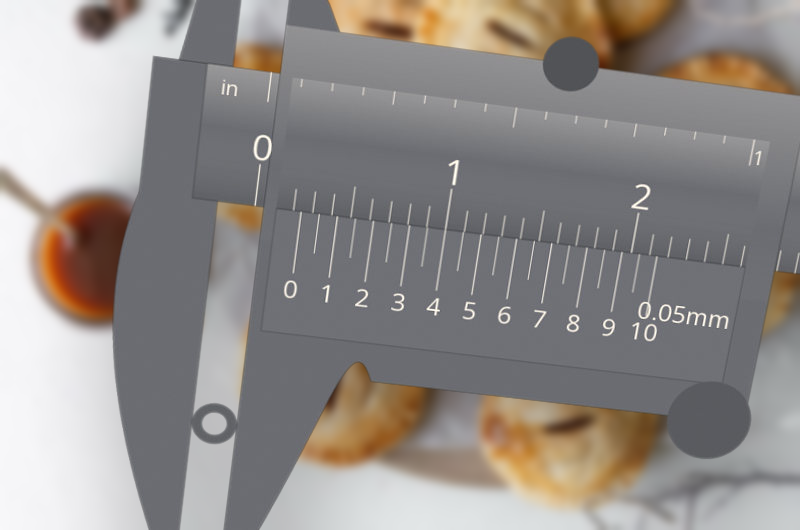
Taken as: 2.4,mm
